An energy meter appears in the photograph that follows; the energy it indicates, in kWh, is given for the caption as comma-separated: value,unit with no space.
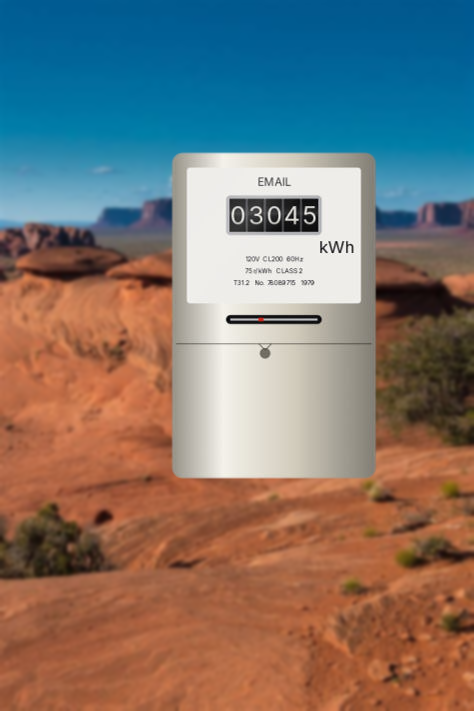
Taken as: 3045,kWh
